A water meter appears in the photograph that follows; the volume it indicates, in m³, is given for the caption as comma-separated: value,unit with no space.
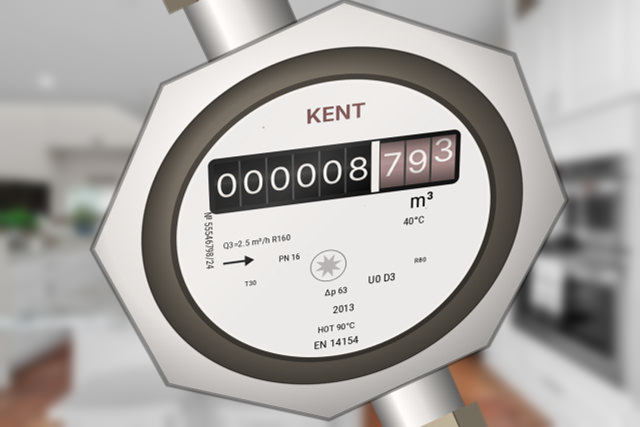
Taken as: 8.793,m³
